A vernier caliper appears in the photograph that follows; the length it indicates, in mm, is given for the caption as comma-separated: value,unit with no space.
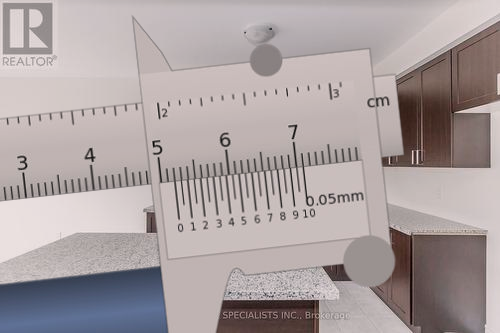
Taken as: 52.0,mm
